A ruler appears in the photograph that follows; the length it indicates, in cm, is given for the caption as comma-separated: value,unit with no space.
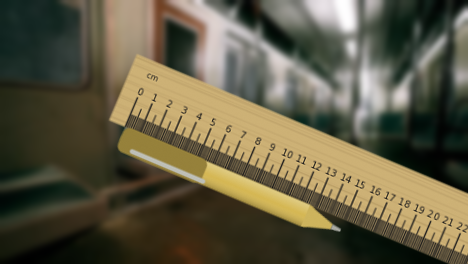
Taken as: 15,cm
